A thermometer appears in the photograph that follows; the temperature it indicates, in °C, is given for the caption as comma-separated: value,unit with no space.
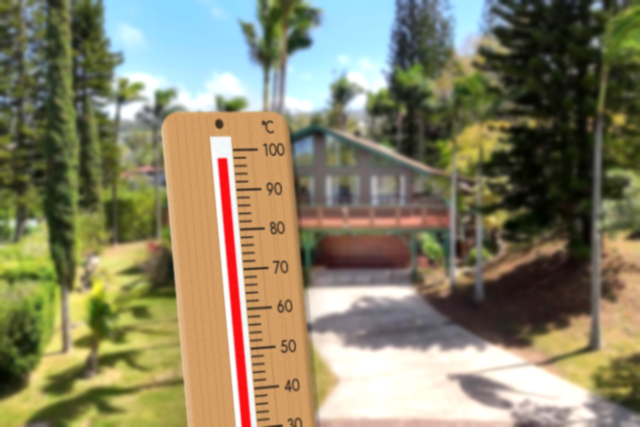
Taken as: 98,°C
